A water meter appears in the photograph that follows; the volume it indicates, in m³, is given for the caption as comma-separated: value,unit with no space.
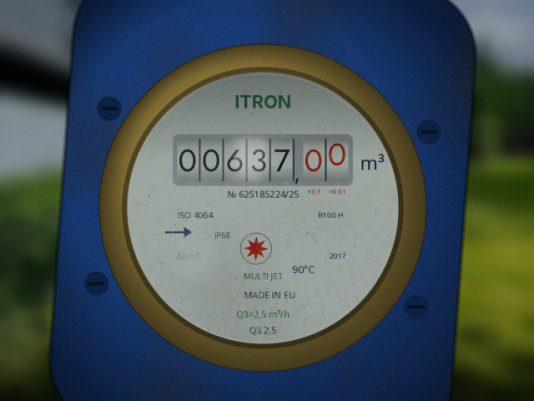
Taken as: 637.00,m³
